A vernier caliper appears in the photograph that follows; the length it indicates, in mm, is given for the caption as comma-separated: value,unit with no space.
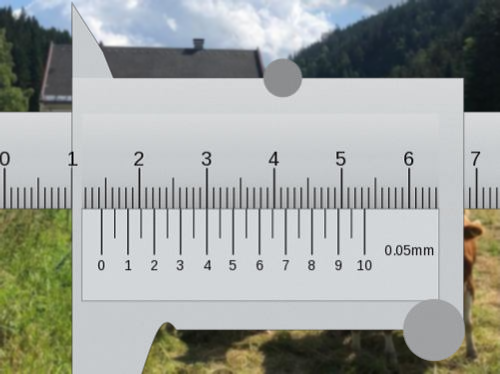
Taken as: 14.4,mm
